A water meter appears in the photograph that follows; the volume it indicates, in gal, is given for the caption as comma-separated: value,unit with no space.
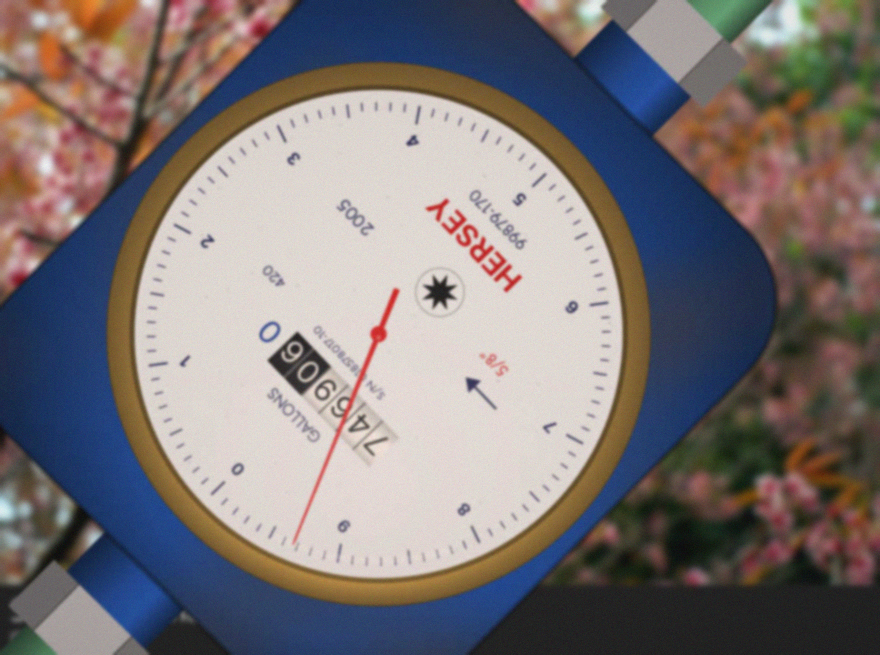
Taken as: 7469059.3,gal
